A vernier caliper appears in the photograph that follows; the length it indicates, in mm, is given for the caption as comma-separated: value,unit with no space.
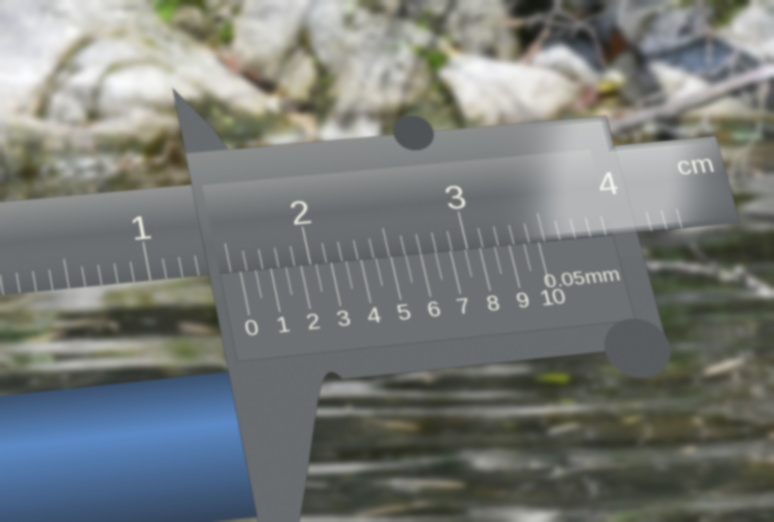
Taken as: 15.6,mm
